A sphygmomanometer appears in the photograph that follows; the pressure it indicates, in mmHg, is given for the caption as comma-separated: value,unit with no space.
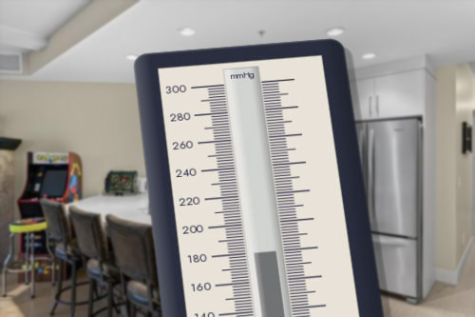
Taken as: 180,mmHg
